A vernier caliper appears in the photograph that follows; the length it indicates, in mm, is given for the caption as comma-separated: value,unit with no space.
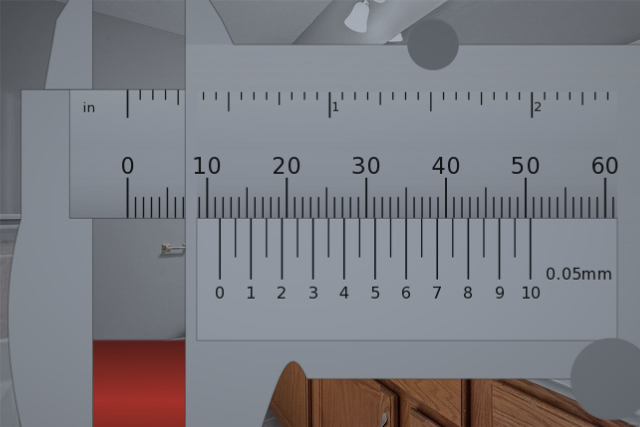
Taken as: 11.6,mm
